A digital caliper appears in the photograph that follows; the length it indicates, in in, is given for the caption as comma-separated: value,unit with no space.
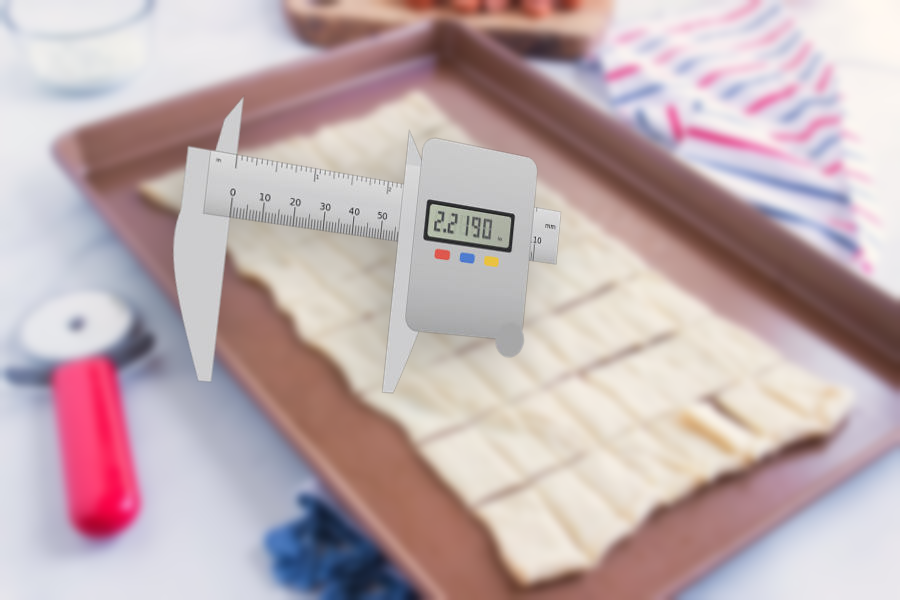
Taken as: 2.2190,in
